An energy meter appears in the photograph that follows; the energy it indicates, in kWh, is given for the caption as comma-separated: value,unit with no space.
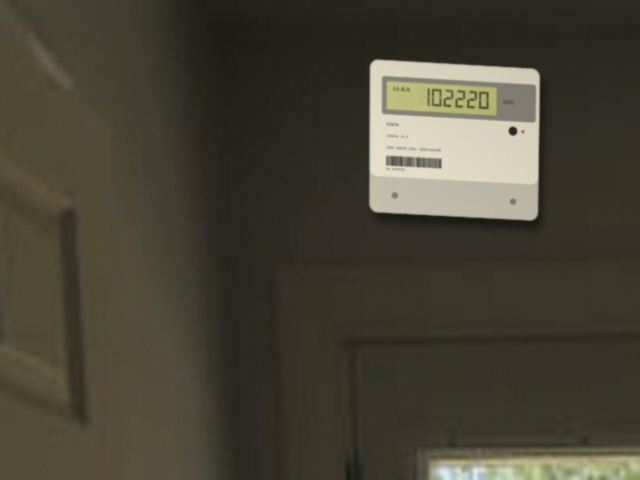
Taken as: 102220,kWh
